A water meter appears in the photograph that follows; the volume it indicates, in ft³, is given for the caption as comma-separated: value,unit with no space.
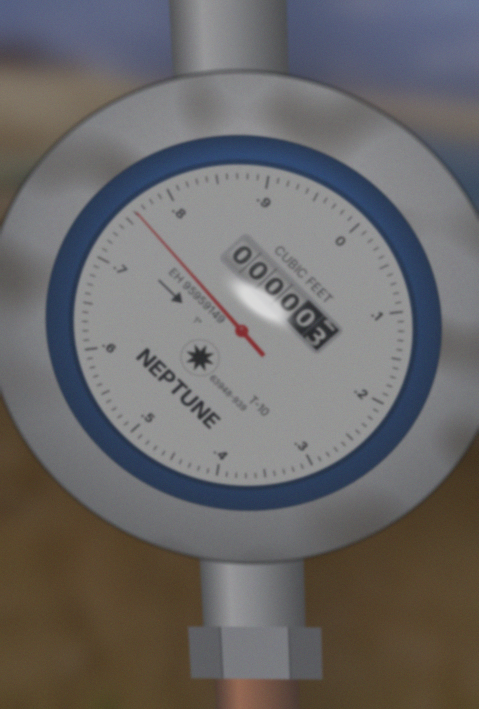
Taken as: 2.76,ft³
